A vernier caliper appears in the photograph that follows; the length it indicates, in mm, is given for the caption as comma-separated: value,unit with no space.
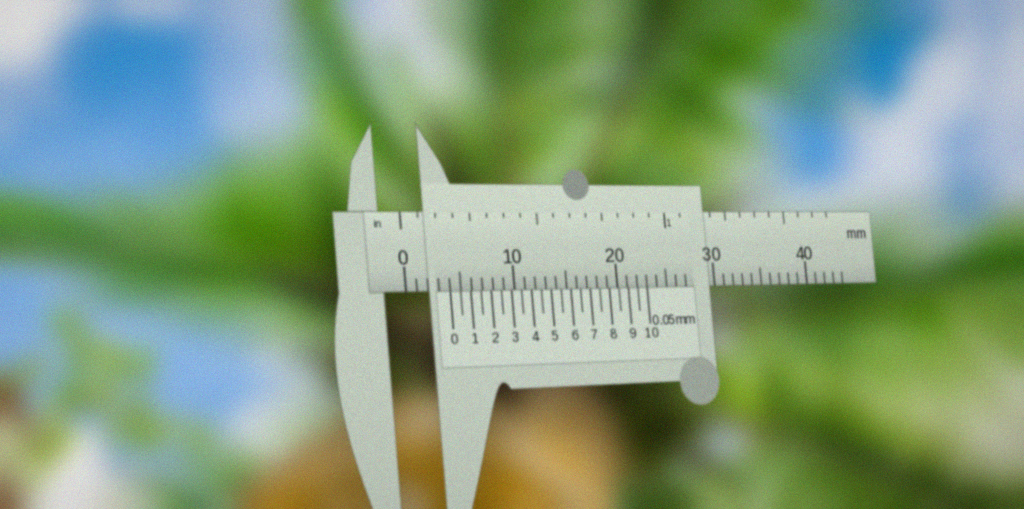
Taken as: 4.0,mm
